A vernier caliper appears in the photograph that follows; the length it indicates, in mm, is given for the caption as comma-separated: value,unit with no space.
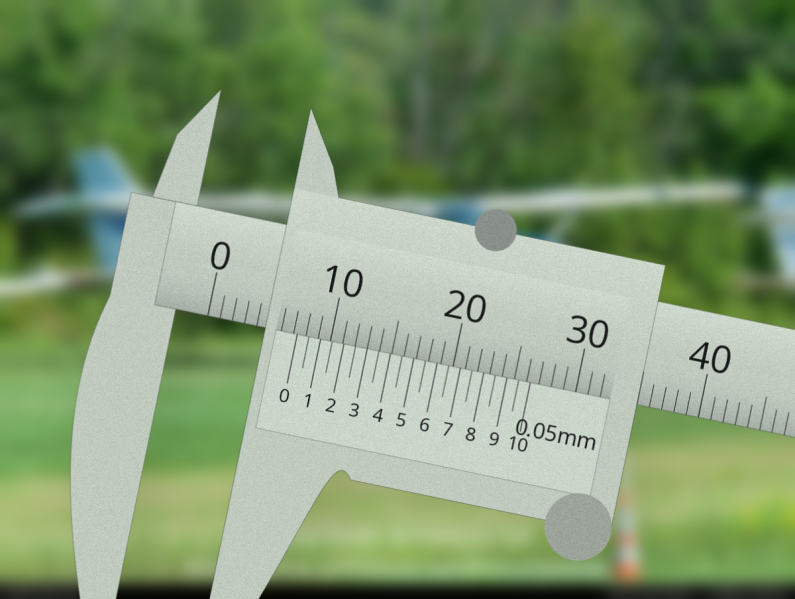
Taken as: 7.3,mm
